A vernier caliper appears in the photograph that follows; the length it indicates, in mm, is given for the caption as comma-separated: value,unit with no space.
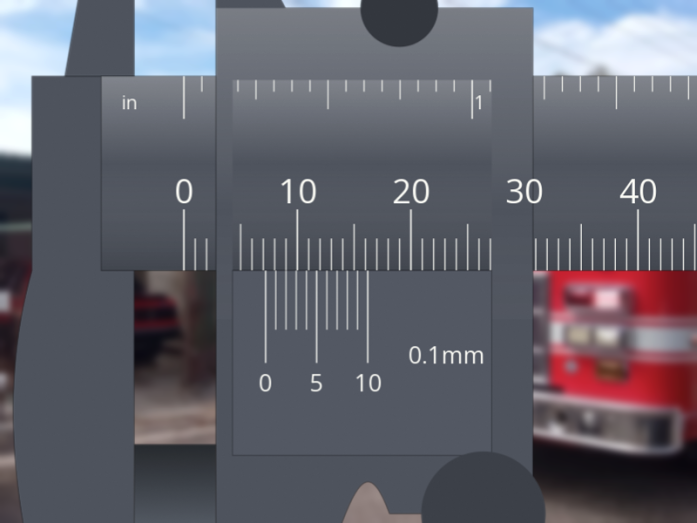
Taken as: 7.2,mm
